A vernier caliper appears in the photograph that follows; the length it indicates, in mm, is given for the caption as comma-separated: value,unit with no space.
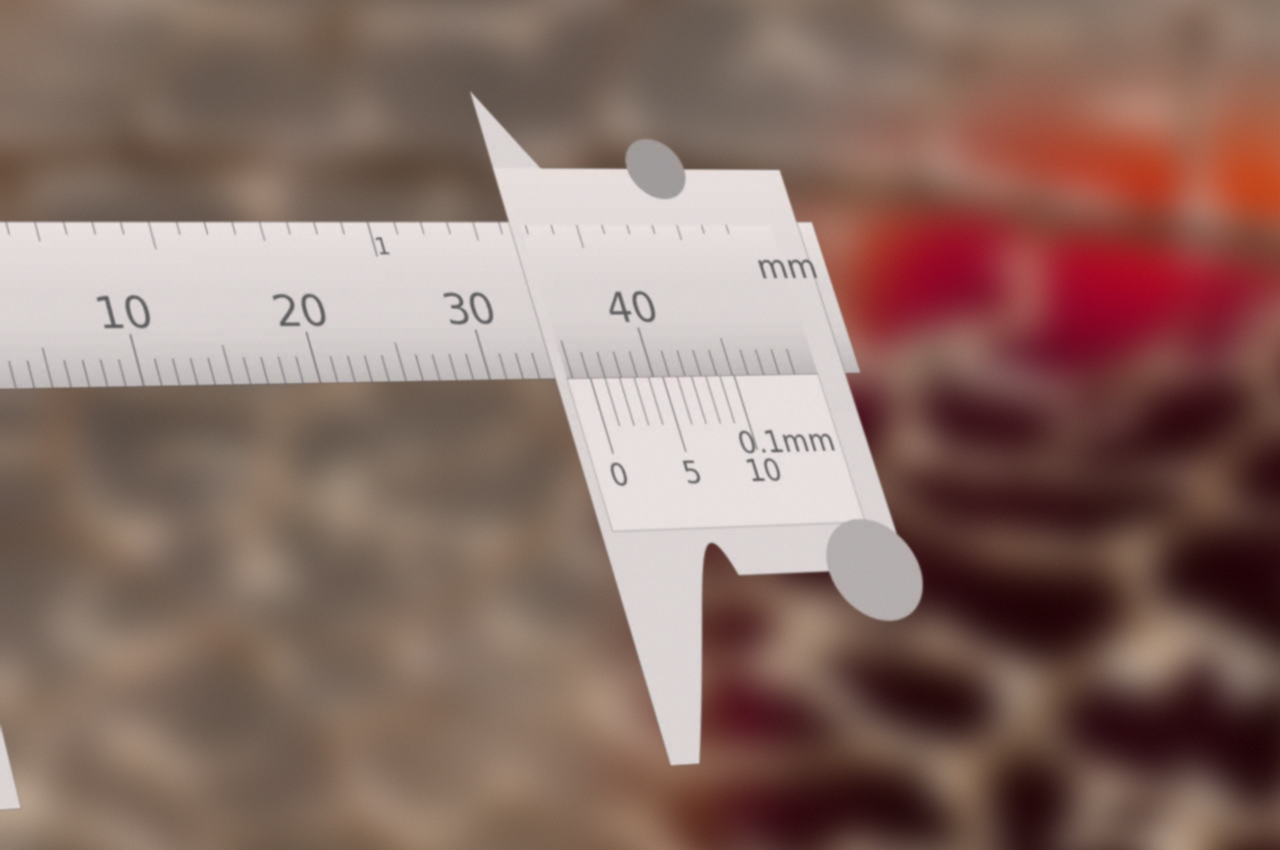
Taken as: 36.1,mm
